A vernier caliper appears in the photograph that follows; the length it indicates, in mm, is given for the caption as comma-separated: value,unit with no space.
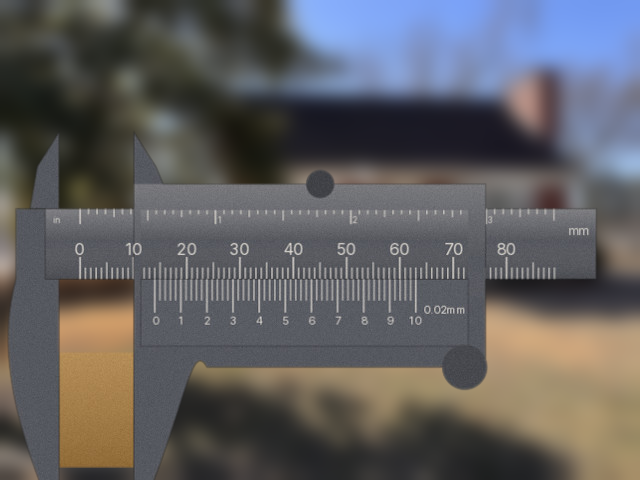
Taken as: 14.0,mm
